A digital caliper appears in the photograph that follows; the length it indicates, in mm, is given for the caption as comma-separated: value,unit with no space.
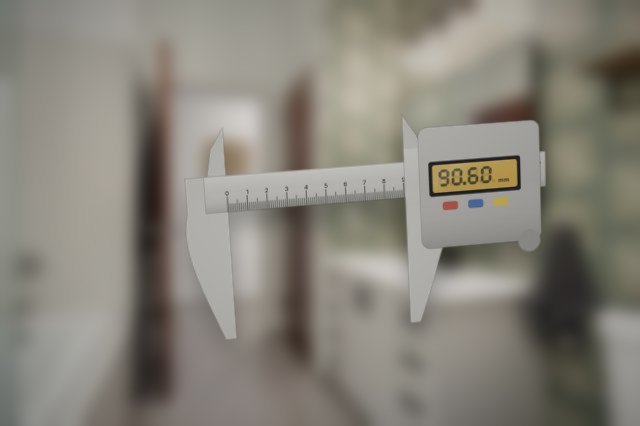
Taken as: 90.60,mm
